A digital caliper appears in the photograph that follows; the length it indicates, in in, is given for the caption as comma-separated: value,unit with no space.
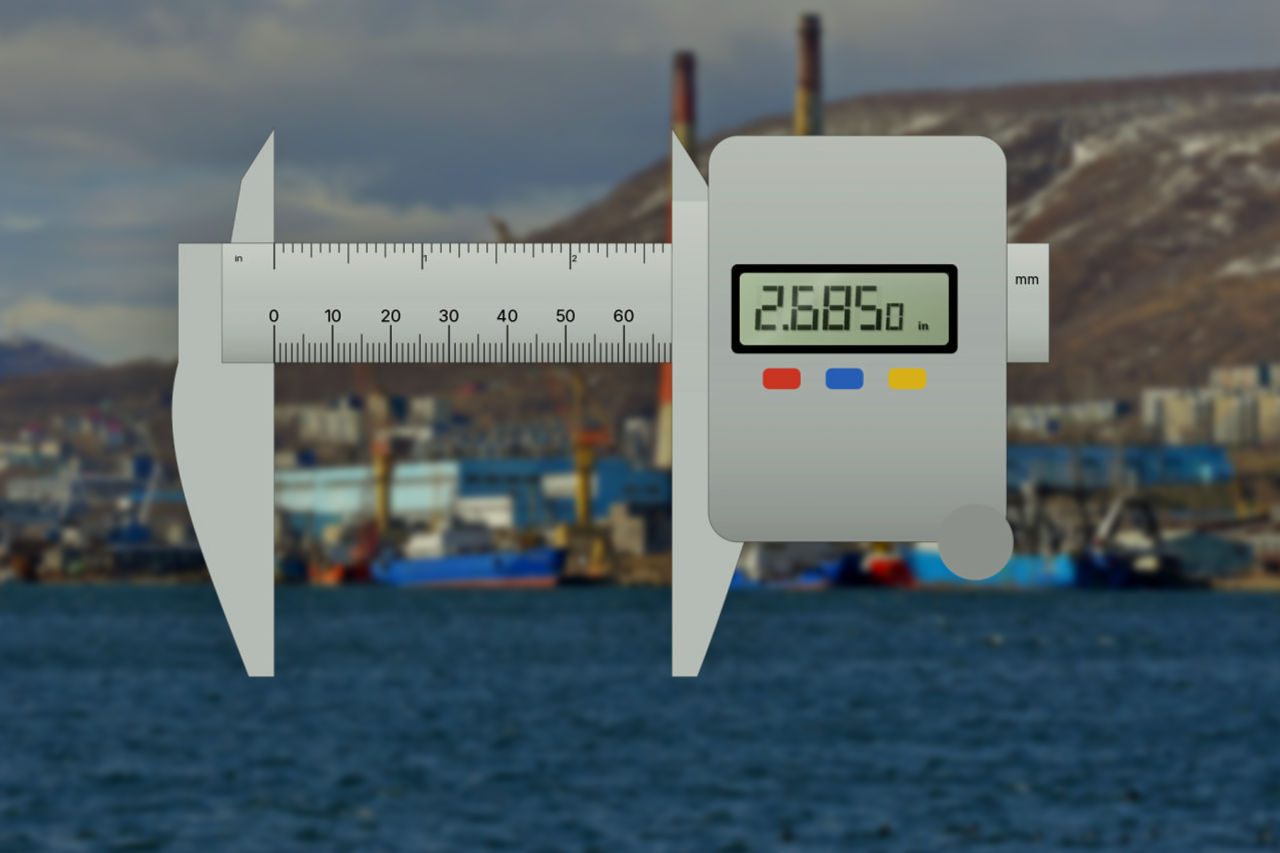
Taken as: 2.6850,in
